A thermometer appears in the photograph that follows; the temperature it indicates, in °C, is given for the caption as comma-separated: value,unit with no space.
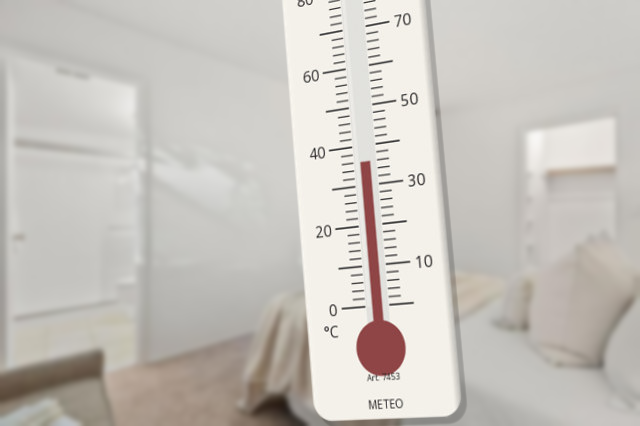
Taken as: 36,°C
